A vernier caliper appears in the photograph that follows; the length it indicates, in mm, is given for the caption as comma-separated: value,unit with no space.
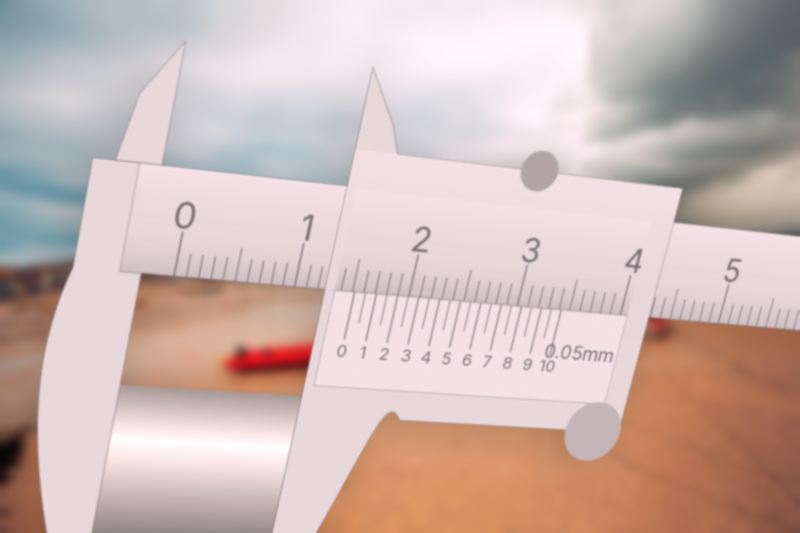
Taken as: 15.2,mm
